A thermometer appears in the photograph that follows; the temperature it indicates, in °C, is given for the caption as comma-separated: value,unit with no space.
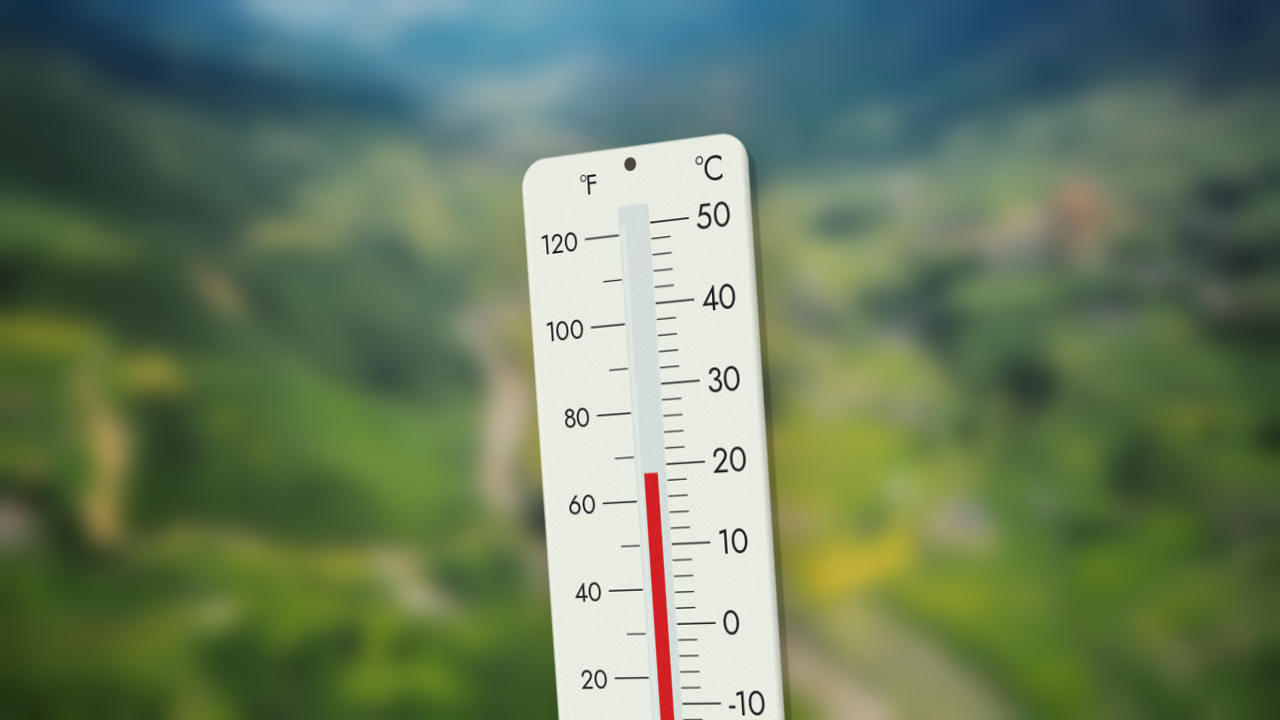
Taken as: 19,°C
